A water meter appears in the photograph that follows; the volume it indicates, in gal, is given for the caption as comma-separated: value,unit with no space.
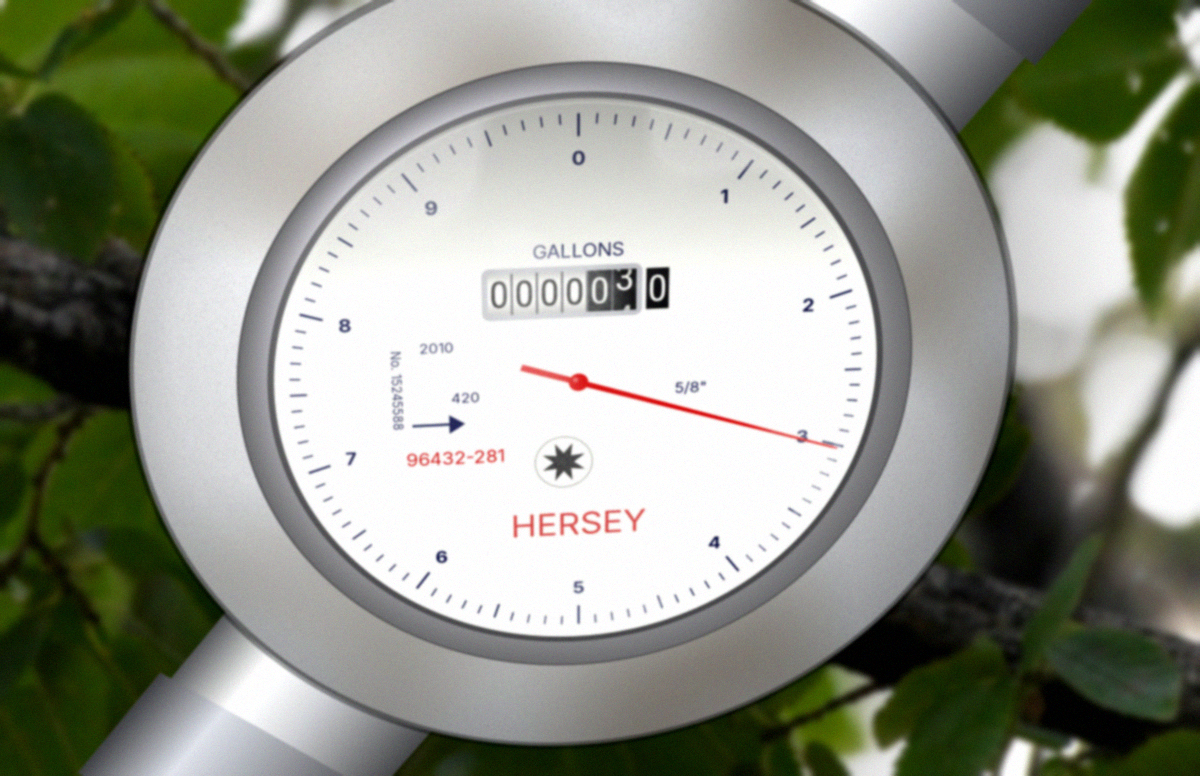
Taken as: 33.0,gal
